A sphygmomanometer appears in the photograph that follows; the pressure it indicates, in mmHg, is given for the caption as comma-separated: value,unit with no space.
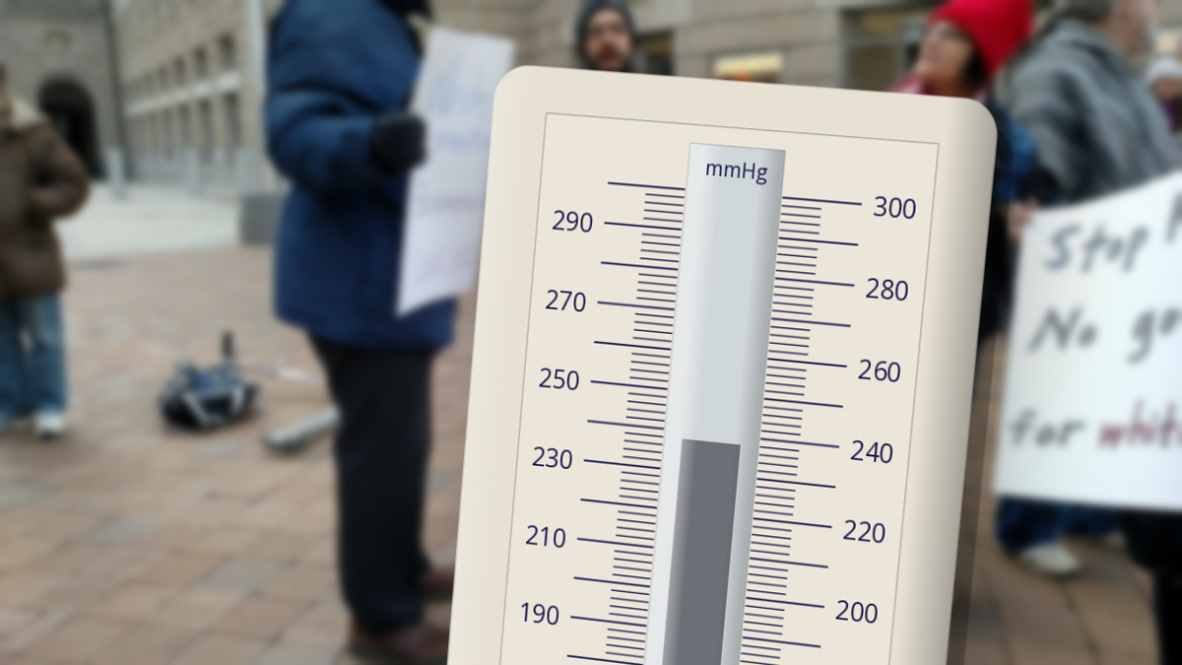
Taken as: 238,mmHg
